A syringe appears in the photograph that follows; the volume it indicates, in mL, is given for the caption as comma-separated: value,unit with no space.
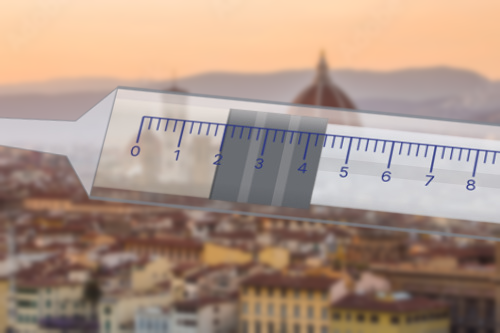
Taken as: 2,mL
